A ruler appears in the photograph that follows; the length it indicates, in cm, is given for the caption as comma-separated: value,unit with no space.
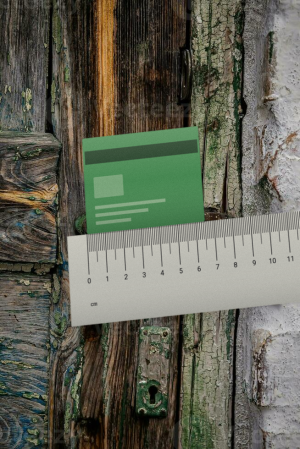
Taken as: 6.5,cm
